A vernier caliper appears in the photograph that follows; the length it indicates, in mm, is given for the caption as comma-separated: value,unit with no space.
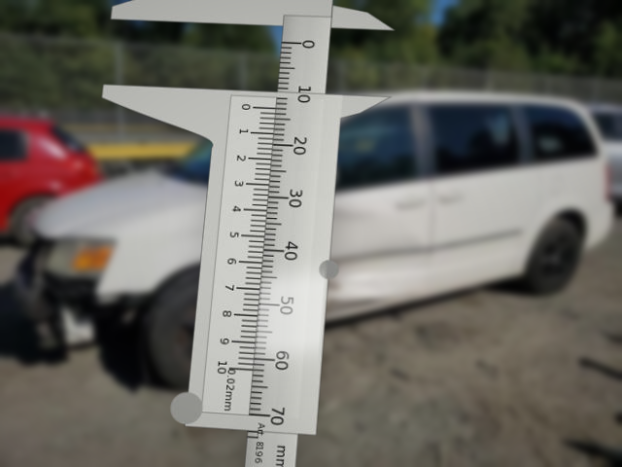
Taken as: 13.0,mm
